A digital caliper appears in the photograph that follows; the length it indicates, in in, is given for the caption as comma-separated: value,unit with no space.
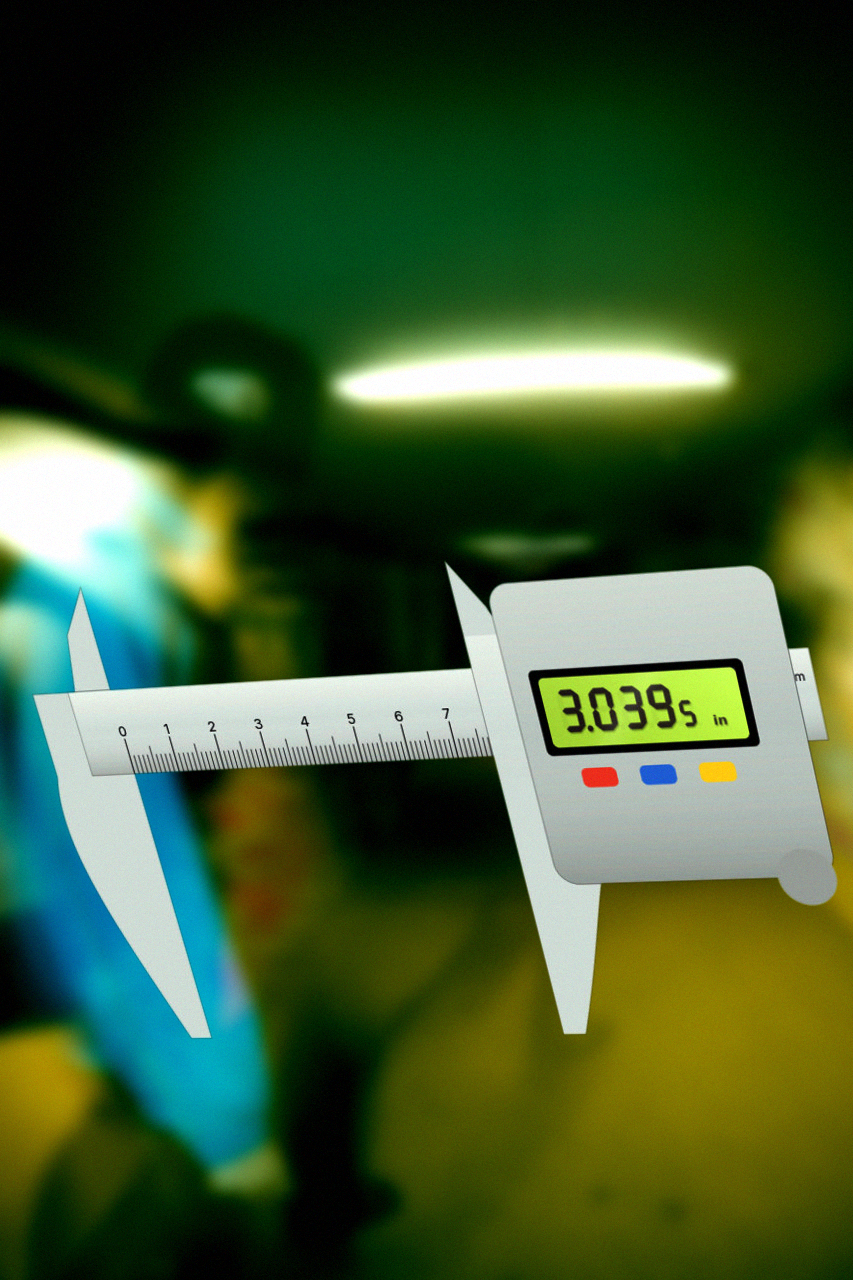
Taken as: 3.0395,in
